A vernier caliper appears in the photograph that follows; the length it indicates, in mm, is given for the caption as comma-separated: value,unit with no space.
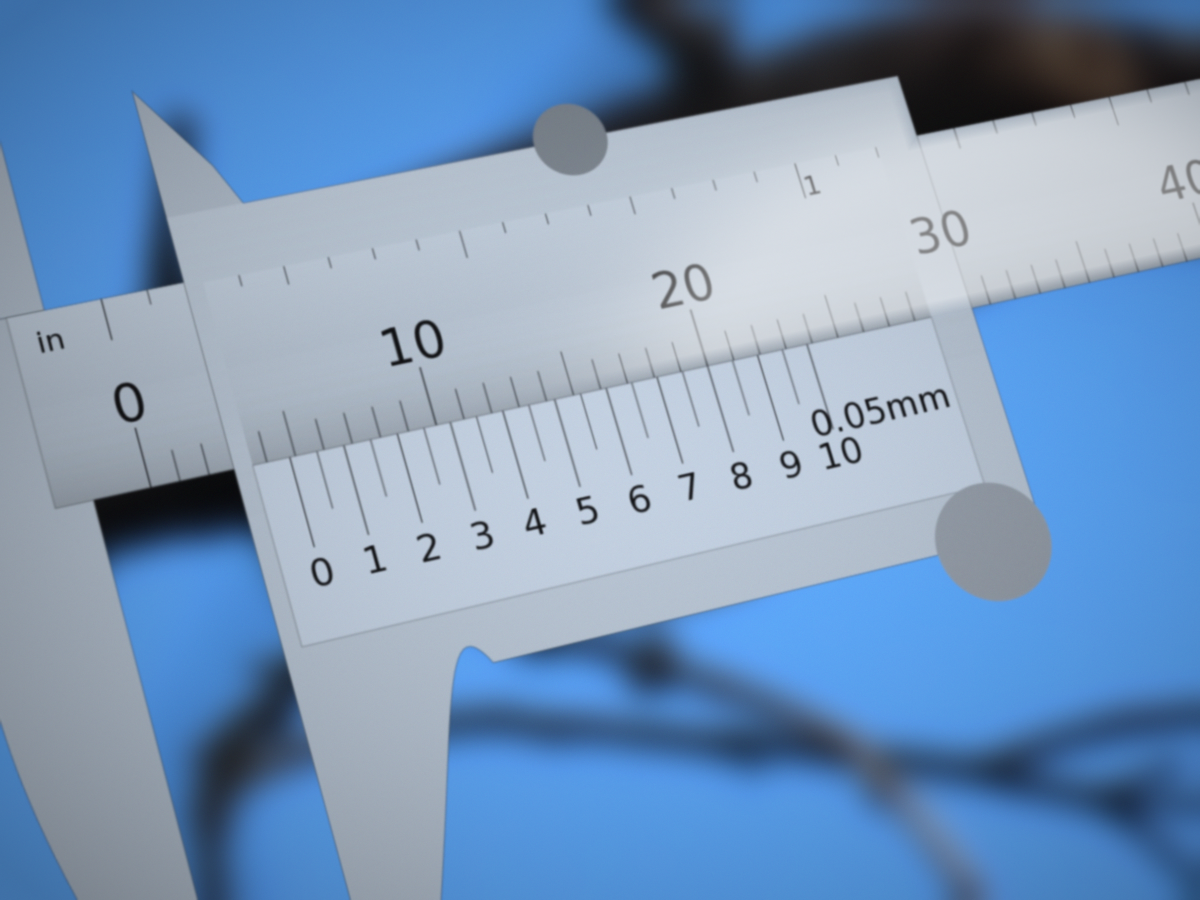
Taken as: 4.8,mm
